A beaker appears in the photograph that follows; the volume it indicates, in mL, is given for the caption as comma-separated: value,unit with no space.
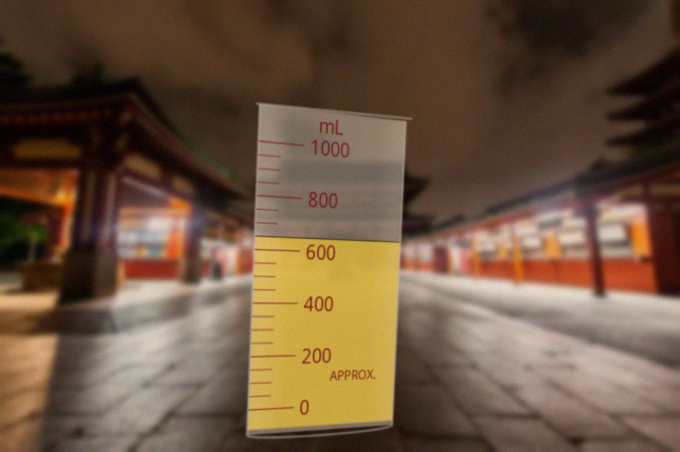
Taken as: 650,mL
